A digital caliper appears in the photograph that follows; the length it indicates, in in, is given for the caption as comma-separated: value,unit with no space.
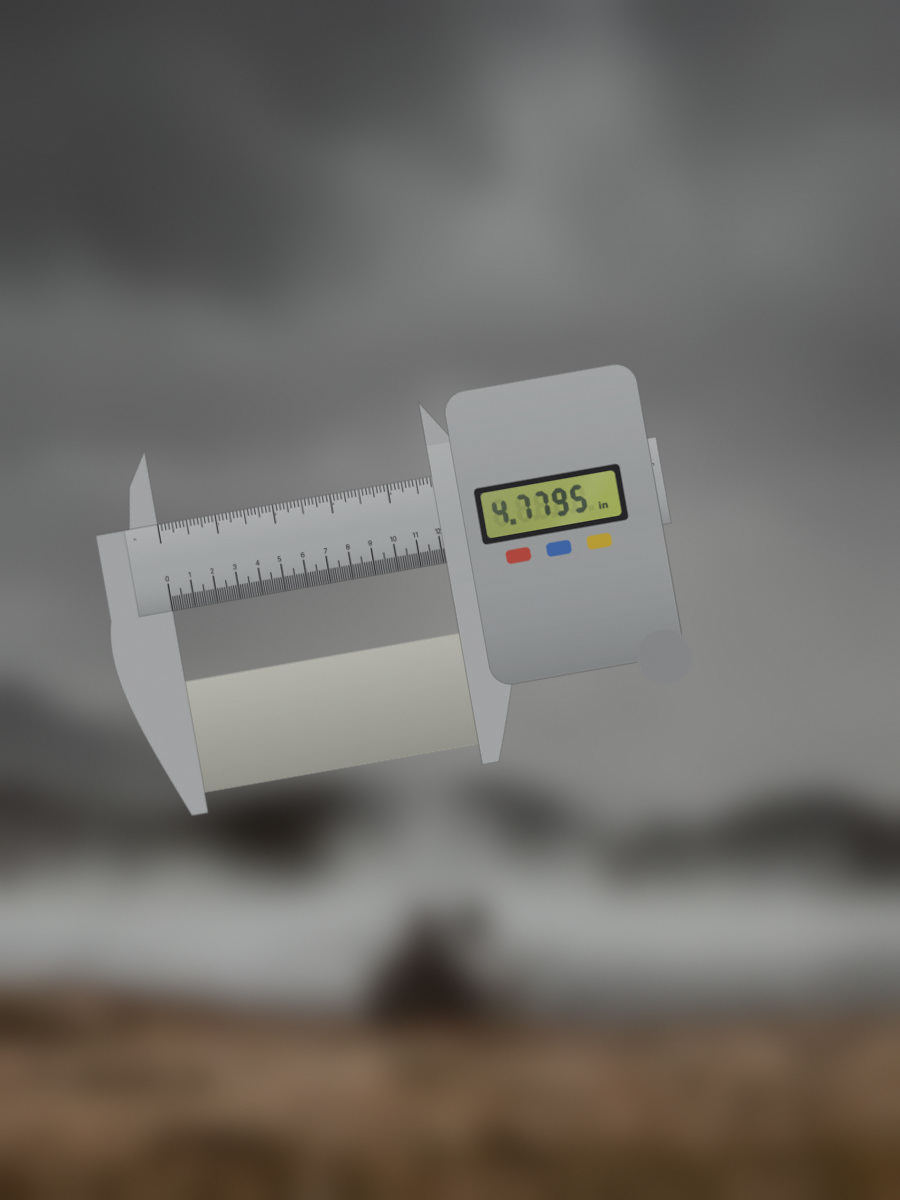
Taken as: 4.7795,in
